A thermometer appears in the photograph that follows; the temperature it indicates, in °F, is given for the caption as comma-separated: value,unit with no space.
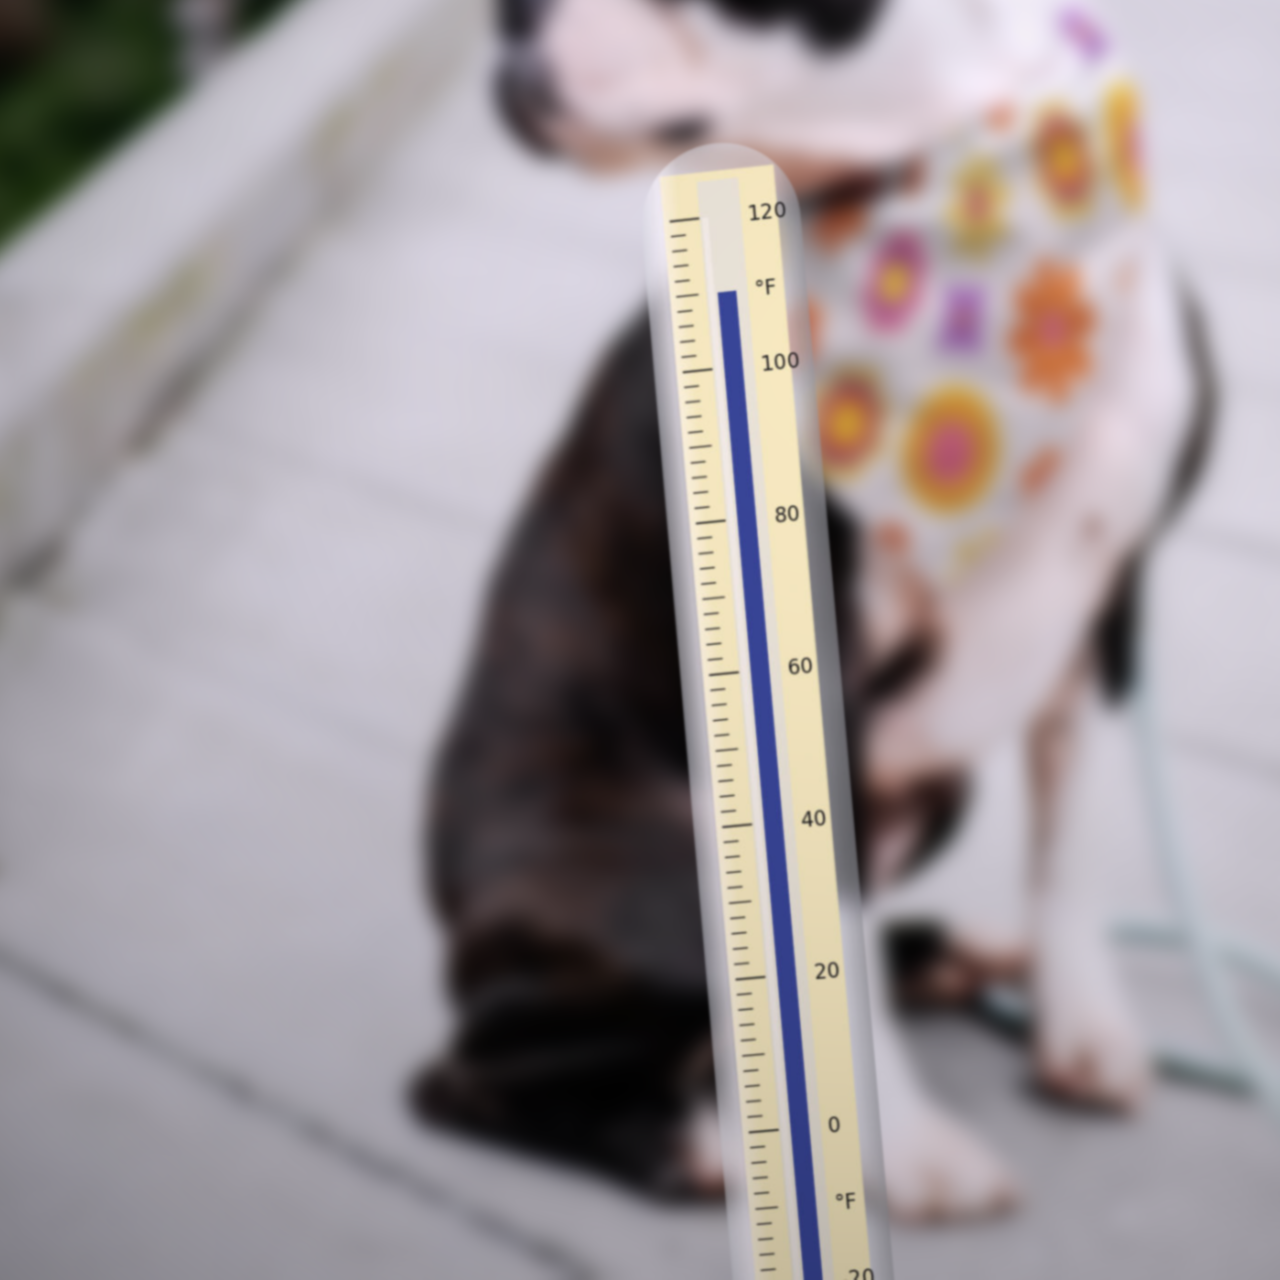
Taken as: 110,°F
